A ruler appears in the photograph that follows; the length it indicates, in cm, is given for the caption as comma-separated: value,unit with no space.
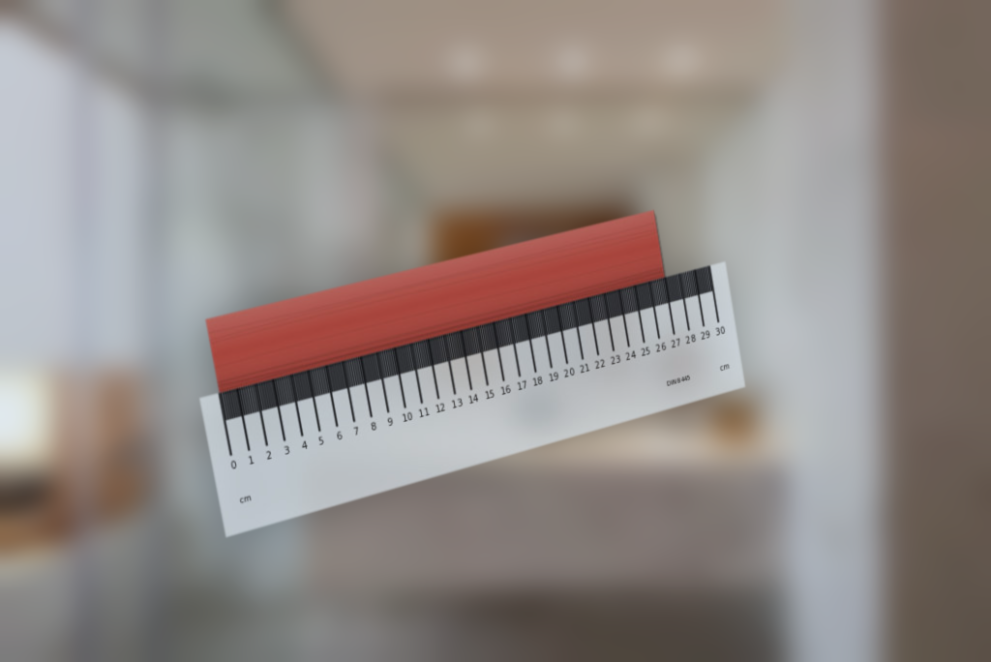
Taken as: 27,cm
